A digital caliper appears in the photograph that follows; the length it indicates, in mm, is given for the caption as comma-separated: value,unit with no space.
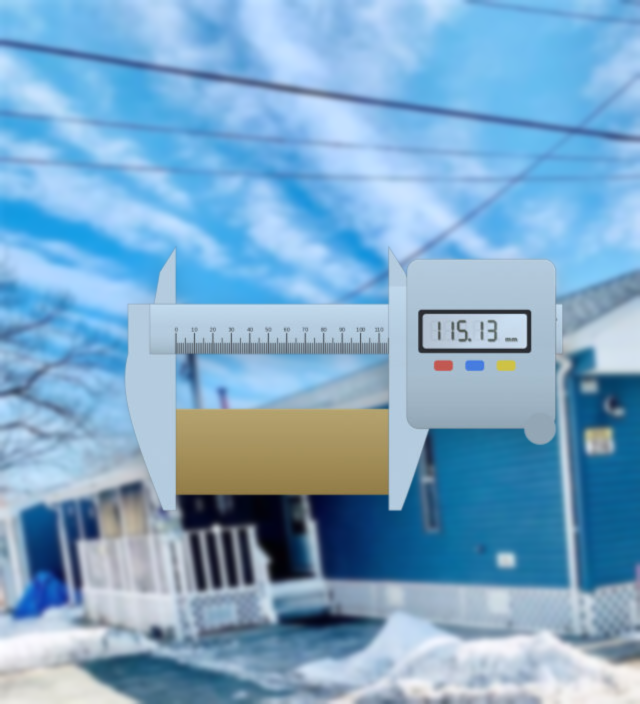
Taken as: 115.13,mm
